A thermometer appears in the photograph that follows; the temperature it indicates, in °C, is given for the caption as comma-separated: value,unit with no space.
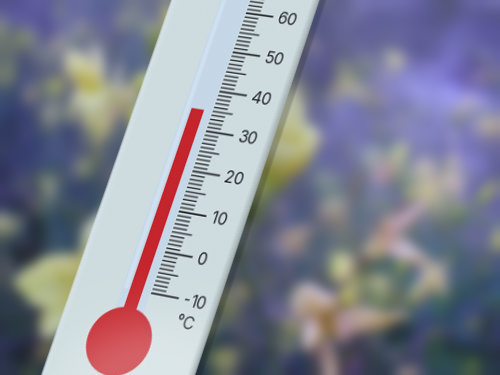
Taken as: 35,°C
